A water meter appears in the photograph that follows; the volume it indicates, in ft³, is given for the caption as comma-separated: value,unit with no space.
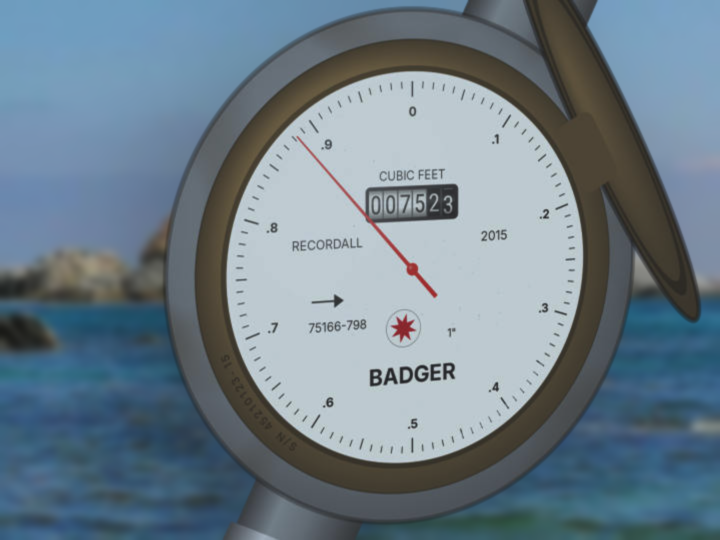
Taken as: 7522.88,ft³
